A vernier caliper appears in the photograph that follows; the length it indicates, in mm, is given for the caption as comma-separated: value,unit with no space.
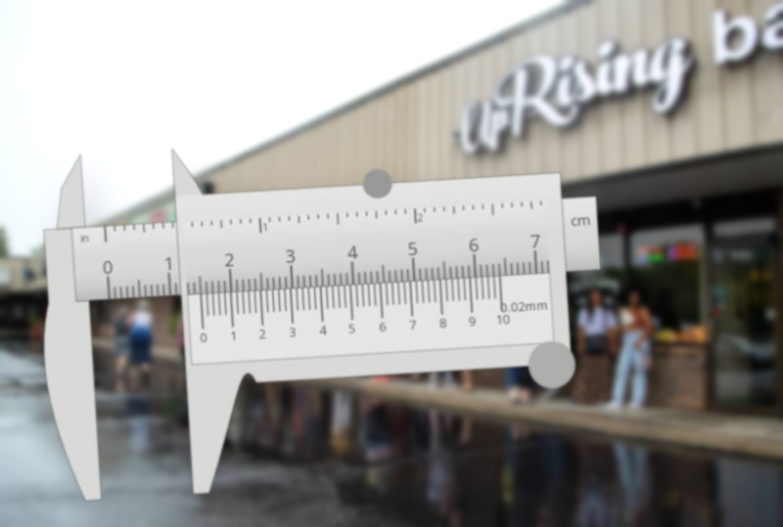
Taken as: 15.0,mm
